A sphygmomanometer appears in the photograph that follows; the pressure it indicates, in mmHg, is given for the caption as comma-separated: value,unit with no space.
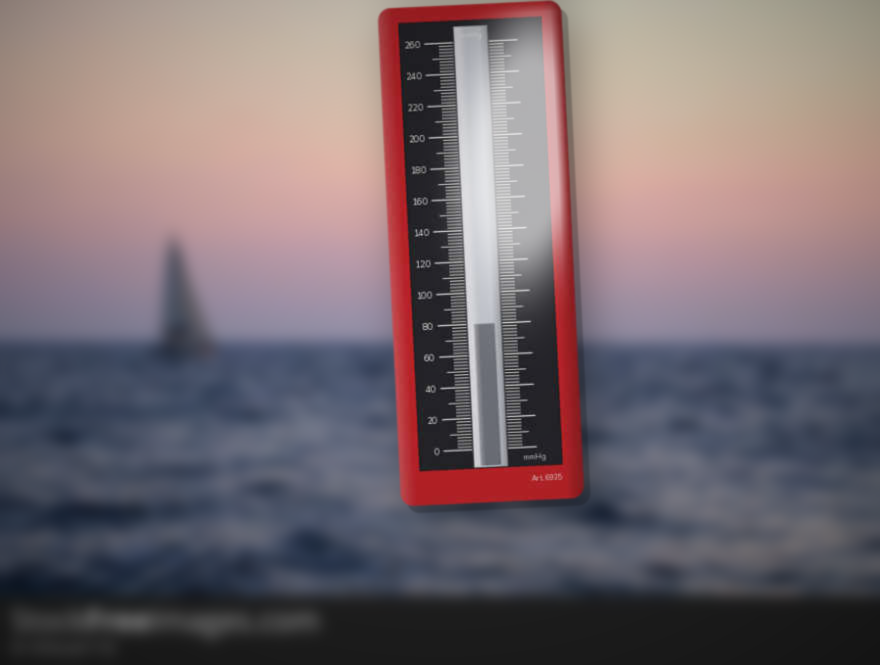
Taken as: 80,mmHg
